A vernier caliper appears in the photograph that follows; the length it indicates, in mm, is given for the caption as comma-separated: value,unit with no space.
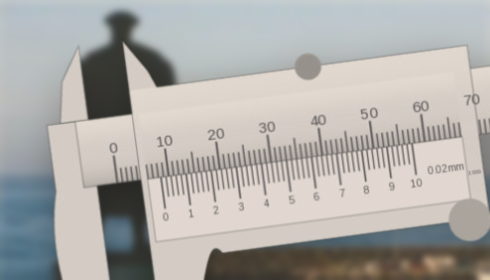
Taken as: 8.5,mm
